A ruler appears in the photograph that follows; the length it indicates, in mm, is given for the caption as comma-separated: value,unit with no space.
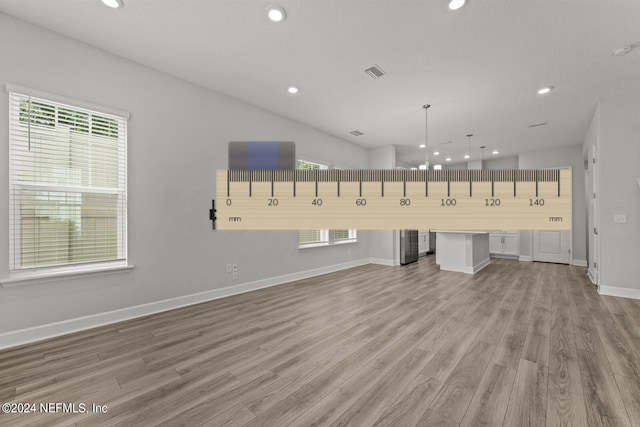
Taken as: 30,mm
